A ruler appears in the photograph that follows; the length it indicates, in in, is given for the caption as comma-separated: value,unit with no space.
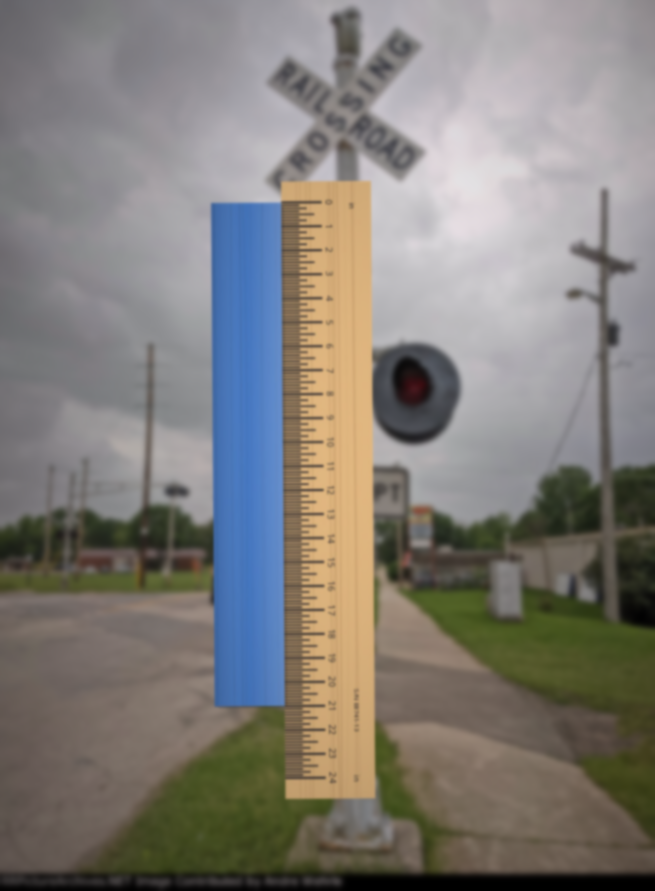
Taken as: 21,in
